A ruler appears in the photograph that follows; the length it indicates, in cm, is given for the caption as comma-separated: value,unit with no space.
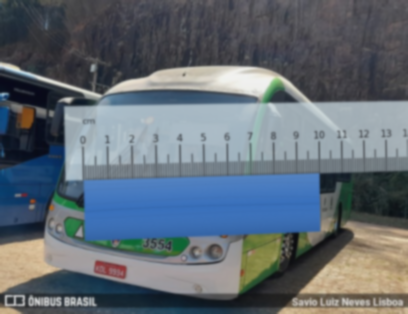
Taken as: 10,cm
